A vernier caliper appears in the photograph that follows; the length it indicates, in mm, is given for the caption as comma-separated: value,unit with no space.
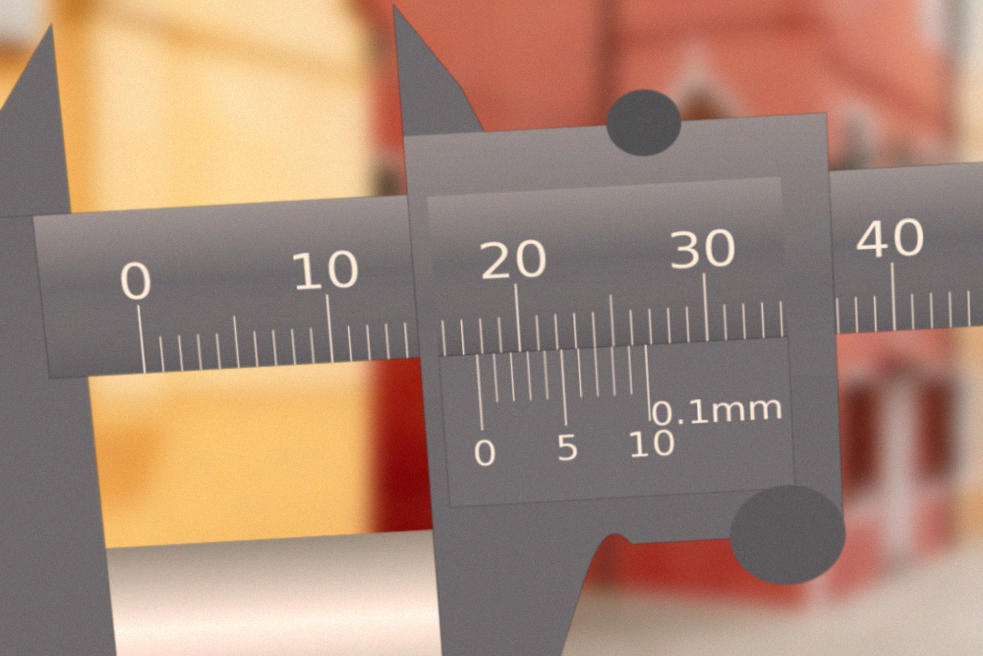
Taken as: 17.7,mm
